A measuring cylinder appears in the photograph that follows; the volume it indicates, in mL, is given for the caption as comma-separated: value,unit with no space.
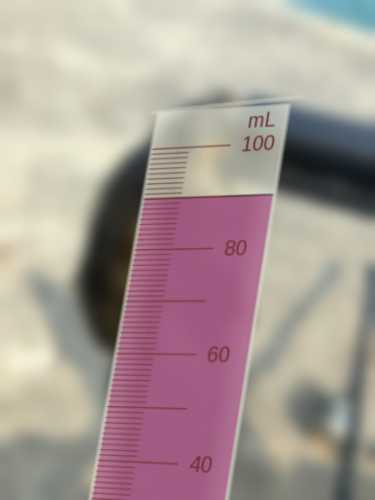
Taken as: 90,mL
